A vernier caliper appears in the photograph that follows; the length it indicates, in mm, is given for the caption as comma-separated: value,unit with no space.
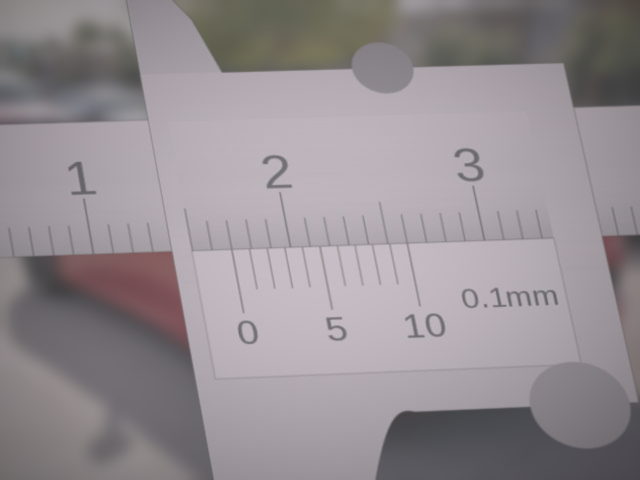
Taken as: 17.0,mm
